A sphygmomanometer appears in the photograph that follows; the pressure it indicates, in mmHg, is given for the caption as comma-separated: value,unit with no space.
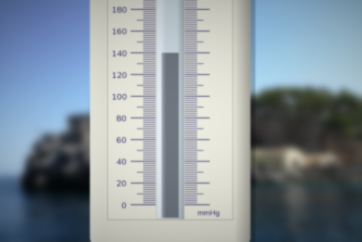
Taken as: 140,mmHg
